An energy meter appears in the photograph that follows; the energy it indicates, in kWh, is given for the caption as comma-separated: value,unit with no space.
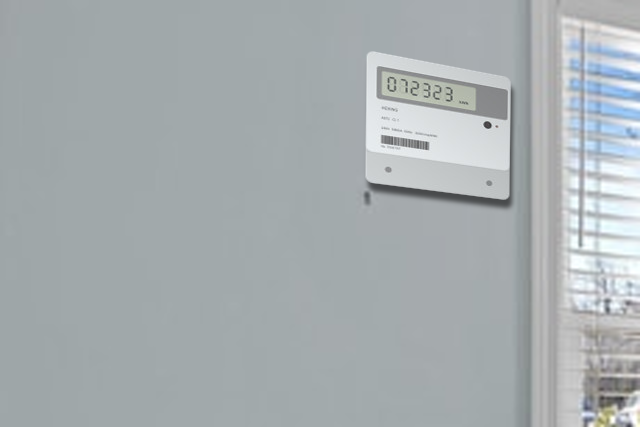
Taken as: 72323,kWh
